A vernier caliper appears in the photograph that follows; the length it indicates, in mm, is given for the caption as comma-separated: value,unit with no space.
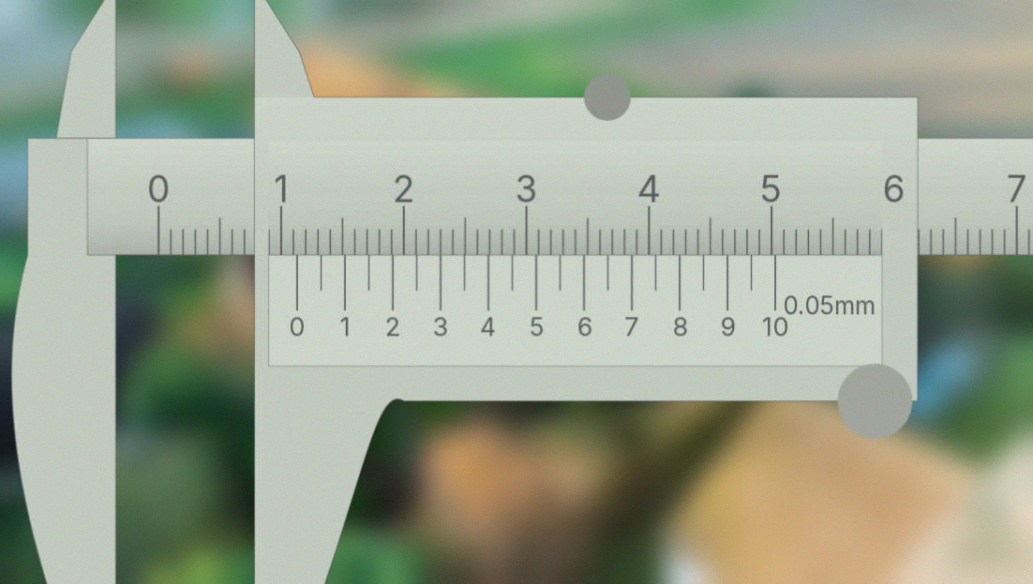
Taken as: 11.3,mm
